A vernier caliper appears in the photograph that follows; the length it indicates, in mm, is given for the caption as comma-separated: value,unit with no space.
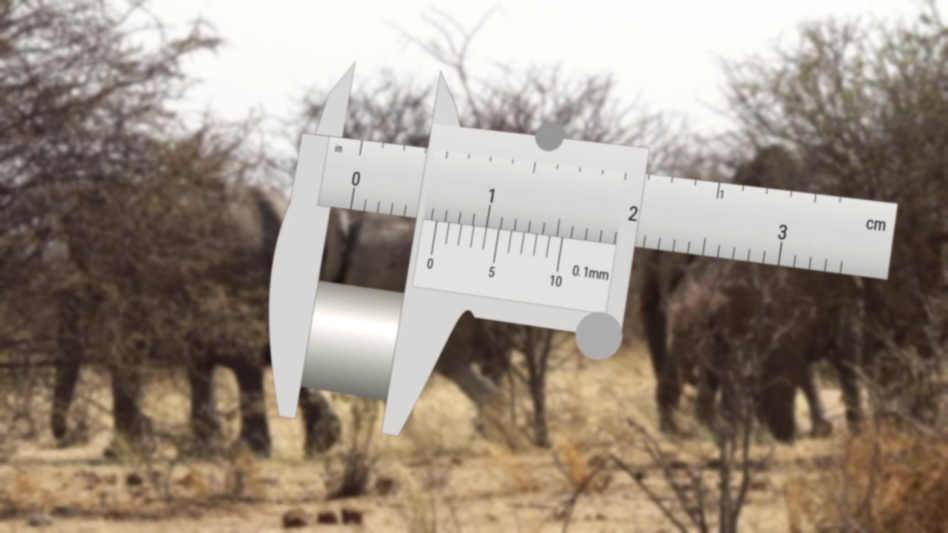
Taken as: 6.4,mm
